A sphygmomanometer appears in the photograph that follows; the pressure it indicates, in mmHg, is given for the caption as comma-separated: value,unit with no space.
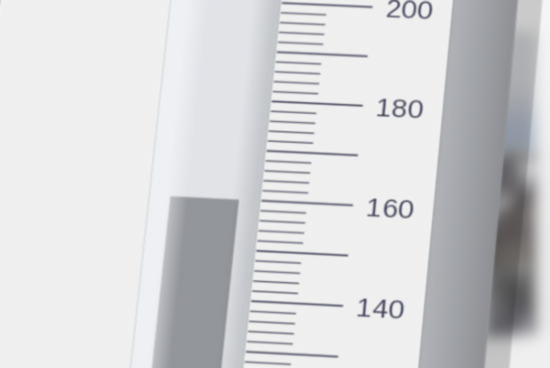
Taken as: 160,mmHg
